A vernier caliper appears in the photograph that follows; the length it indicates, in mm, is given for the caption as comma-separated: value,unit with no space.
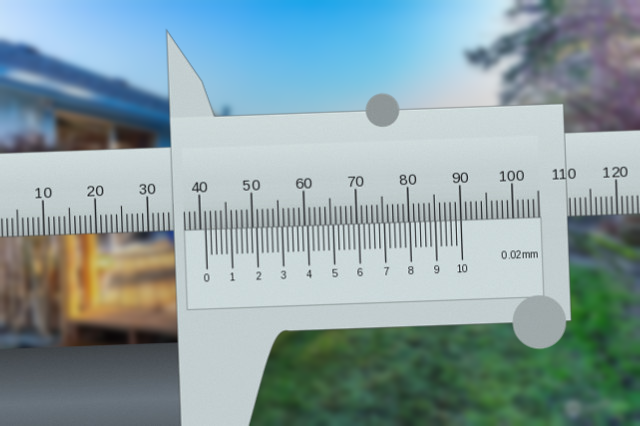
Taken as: 41.0,mm
